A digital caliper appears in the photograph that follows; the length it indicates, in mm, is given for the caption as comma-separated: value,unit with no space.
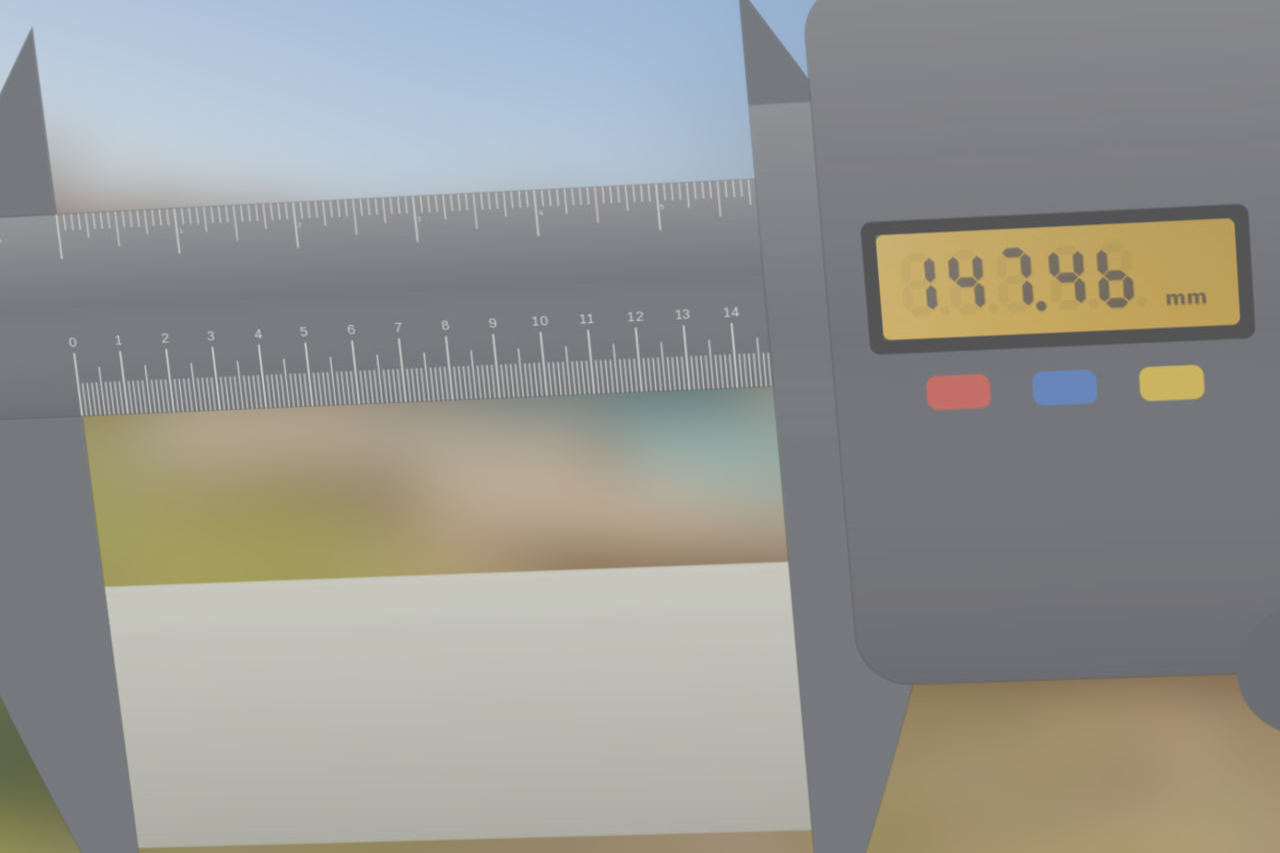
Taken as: 147.46,mm
